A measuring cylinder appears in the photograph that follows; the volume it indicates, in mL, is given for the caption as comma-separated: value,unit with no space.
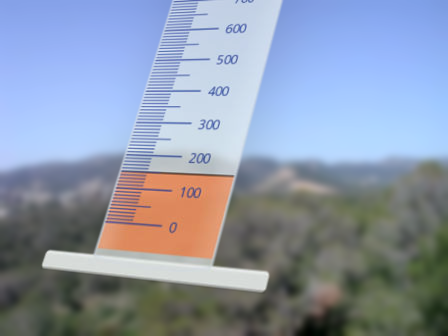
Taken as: 150,mL
